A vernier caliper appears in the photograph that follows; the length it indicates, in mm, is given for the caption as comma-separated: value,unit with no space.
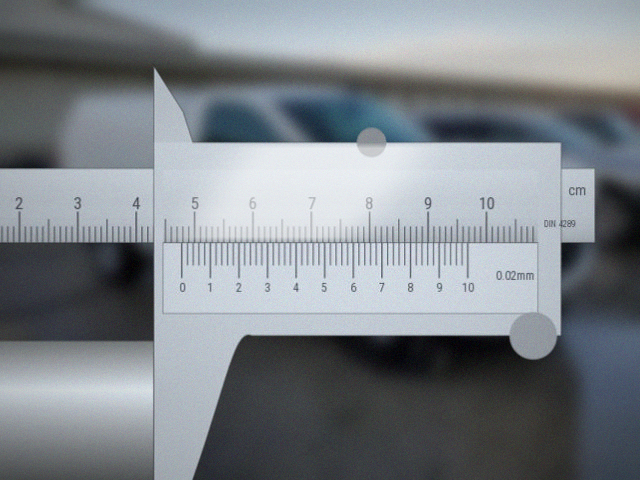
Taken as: 47.8,mm
